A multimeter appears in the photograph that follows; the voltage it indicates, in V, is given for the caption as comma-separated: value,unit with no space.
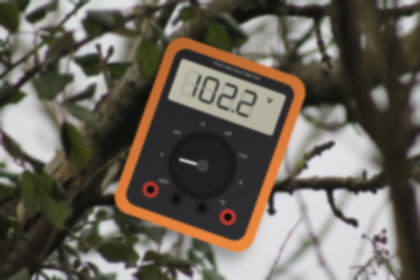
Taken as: 102.2,V
